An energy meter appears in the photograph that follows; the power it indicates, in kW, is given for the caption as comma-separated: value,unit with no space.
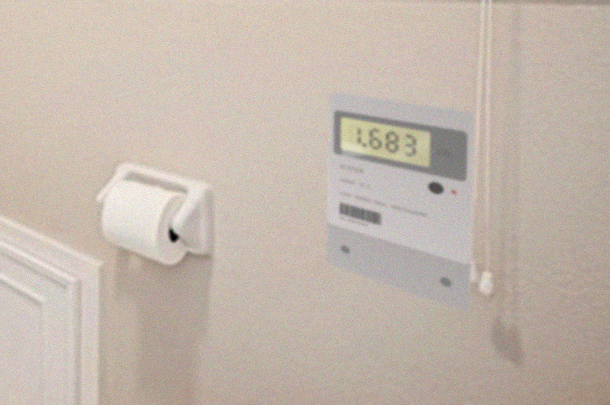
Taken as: 1.683,kW
